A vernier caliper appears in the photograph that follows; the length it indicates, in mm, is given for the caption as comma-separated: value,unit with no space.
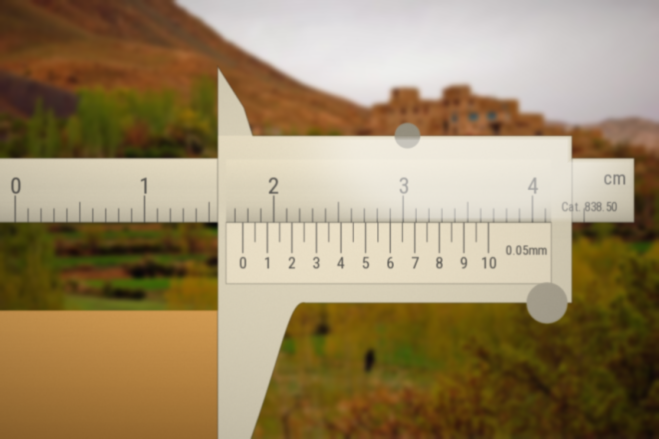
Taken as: 17.6,mm
